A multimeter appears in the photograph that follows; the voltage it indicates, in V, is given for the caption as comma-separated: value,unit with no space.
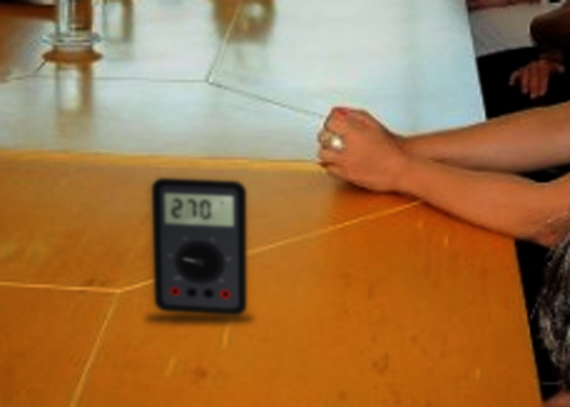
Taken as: 270,V
